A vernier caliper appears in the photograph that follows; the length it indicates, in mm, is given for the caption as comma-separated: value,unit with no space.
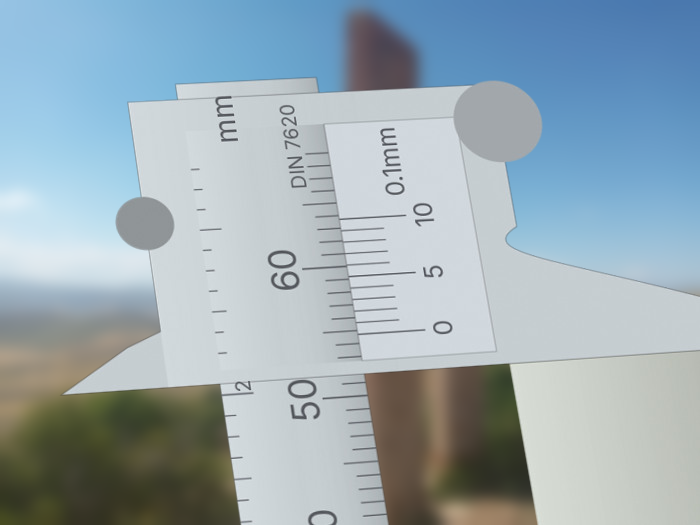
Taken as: 54.7,mm
